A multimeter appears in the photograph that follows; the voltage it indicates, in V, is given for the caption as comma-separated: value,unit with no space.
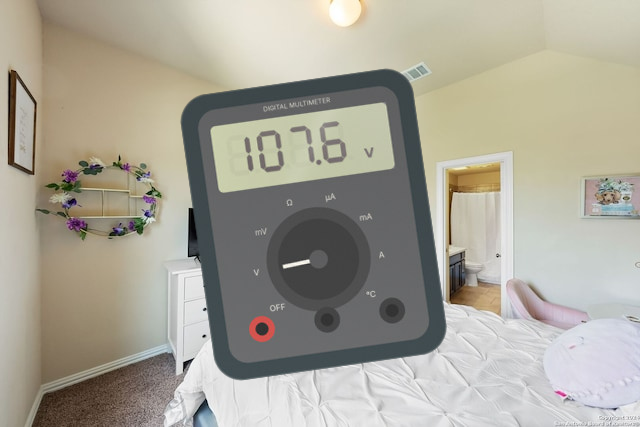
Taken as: 107.6,V
